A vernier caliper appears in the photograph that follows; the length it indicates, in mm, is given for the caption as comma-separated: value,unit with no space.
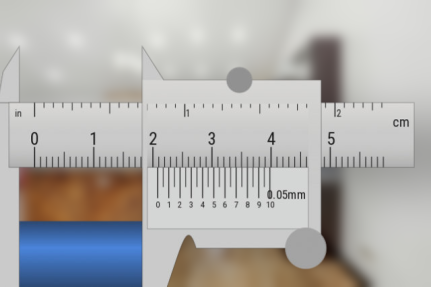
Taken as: 20.8,mm
